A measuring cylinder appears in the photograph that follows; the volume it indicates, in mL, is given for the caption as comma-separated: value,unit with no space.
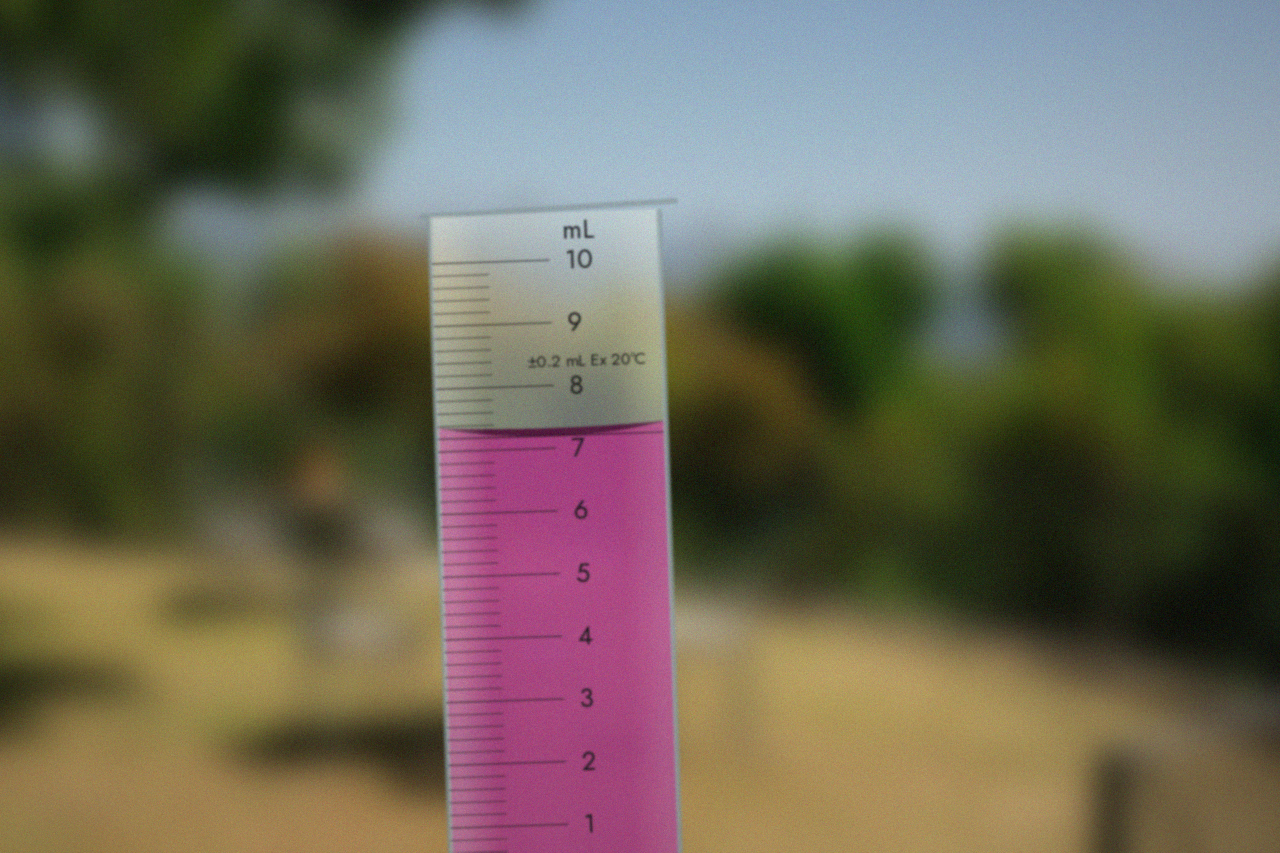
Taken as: 7.2,mL
